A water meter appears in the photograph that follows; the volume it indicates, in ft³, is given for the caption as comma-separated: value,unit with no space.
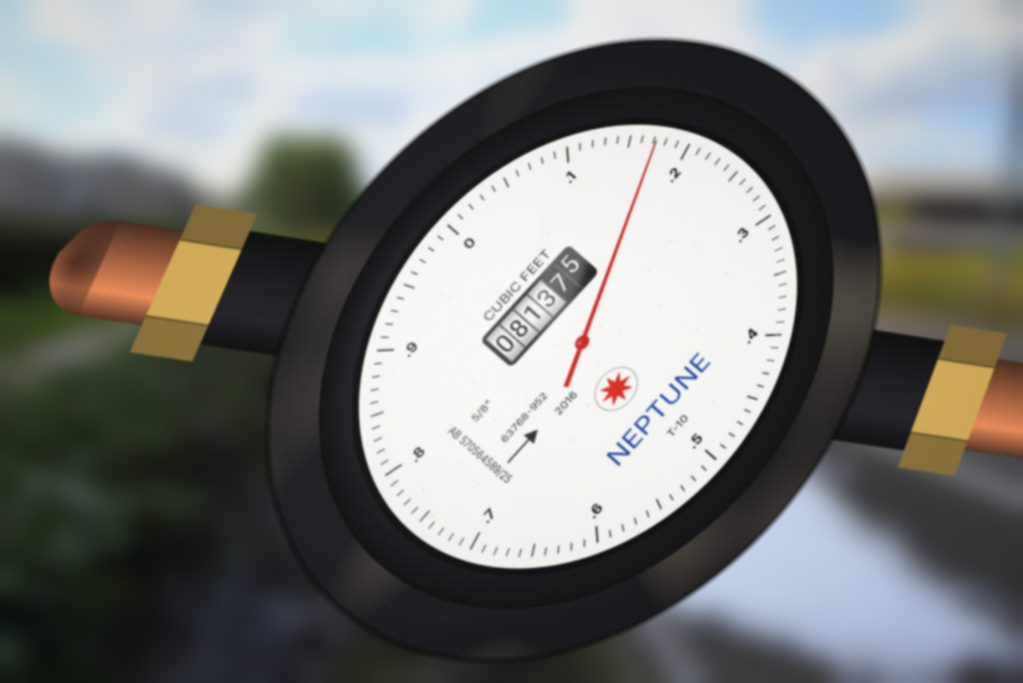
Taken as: 81375.17,ft³
